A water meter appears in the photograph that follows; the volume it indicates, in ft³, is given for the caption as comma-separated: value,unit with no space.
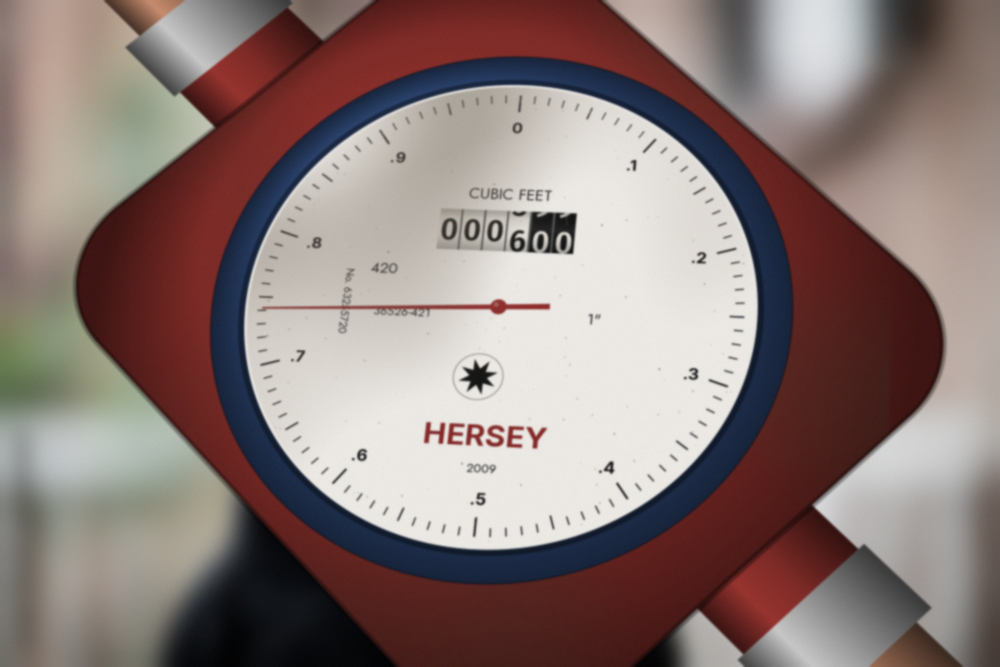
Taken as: 599.74,ft³
